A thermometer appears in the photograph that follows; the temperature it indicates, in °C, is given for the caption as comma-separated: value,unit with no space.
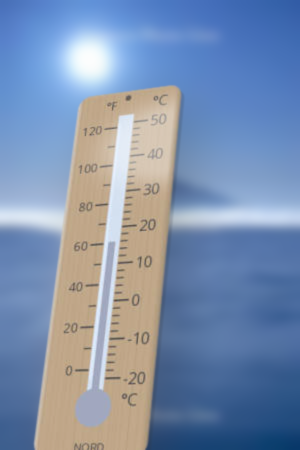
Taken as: 16,°C
